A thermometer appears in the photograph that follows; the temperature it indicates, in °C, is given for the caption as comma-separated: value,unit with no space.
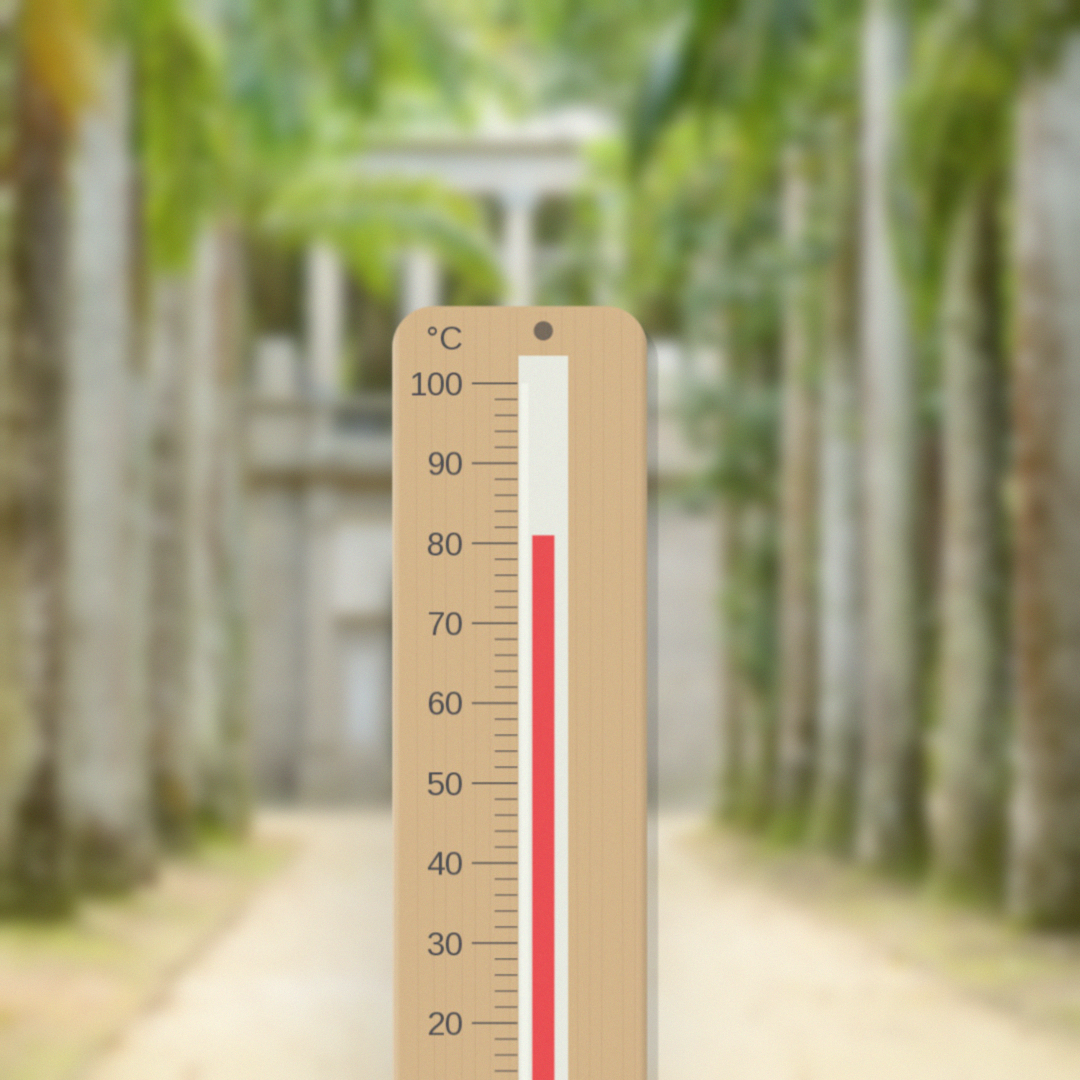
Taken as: 81,°C
